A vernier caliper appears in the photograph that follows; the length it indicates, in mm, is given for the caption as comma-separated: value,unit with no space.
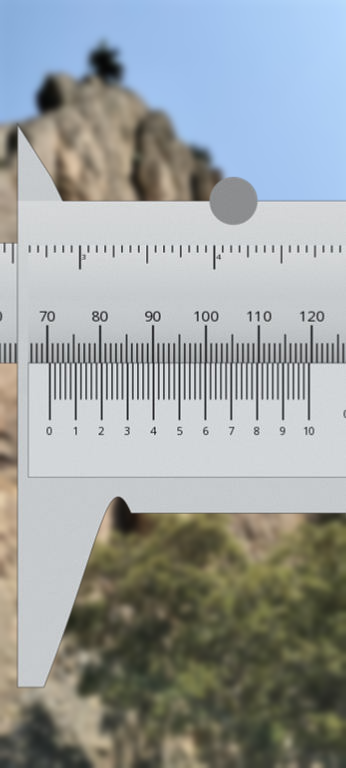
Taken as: 70.5,mm
